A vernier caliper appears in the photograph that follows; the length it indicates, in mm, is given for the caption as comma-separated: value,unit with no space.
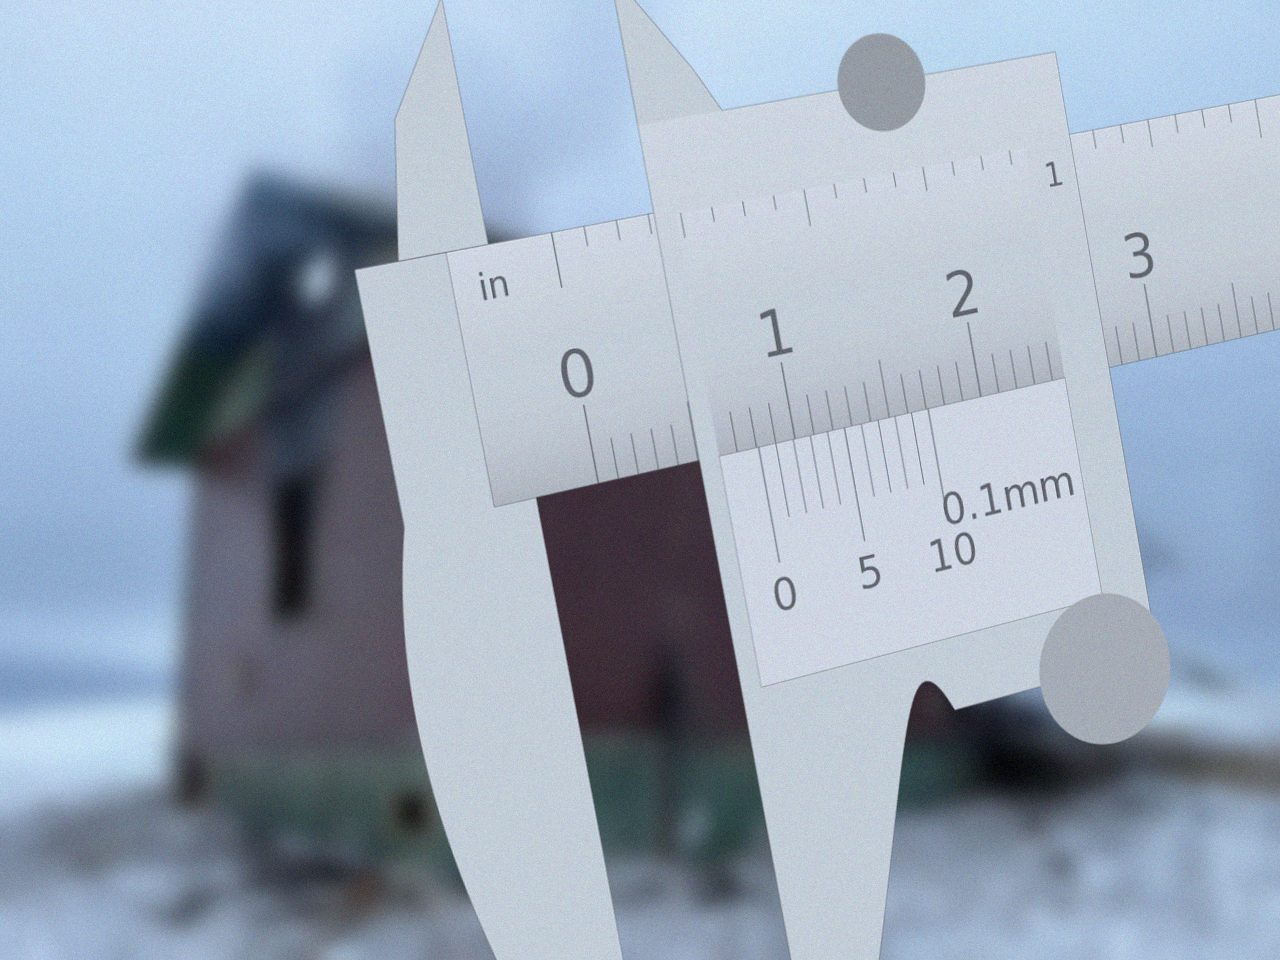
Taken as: 8.1,mm
